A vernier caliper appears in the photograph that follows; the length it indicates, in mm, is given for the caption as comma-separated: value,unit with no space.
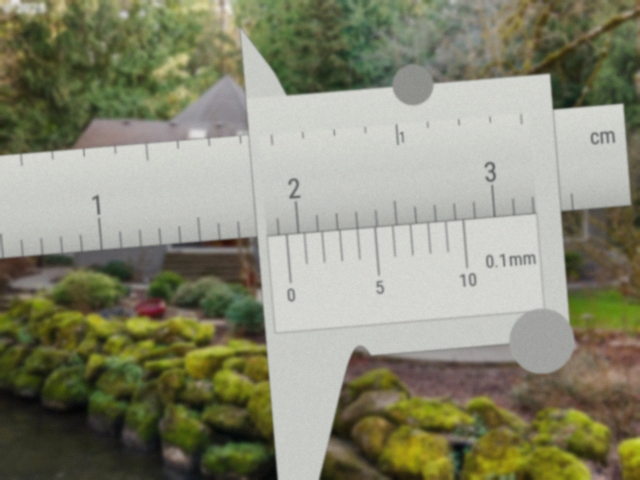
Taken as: 19.4,mm
